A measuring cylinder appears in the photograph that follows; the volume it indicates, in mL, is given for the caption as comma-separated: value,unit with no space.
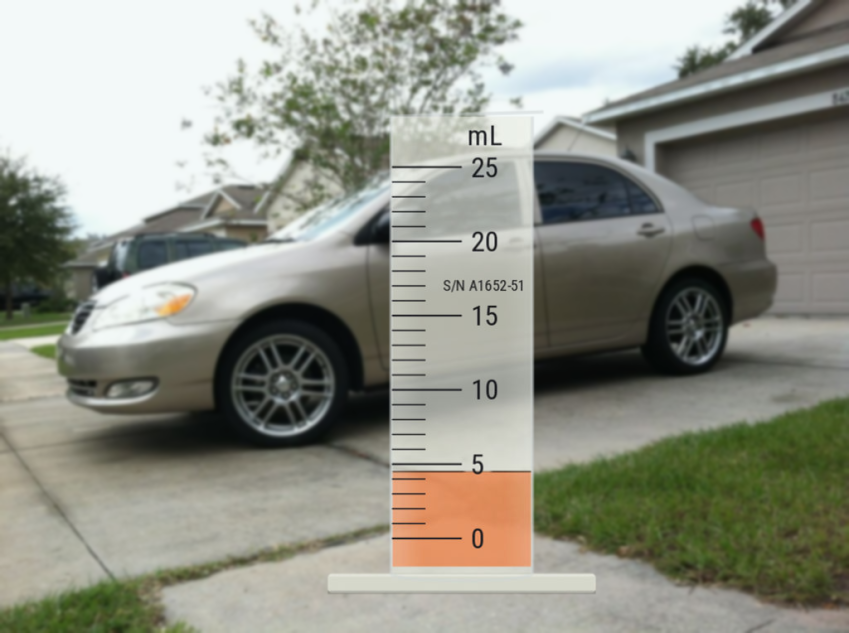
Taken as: 4.5,mL
